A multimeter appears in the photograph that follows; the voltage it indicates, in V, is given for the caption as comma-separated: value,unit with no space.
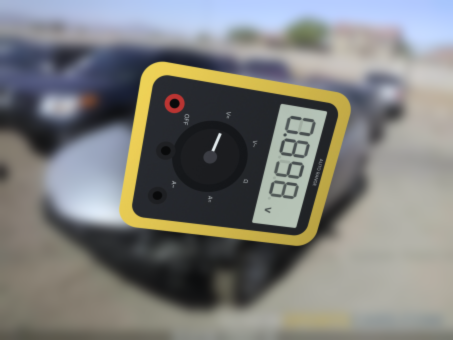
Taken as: 0.898,V
